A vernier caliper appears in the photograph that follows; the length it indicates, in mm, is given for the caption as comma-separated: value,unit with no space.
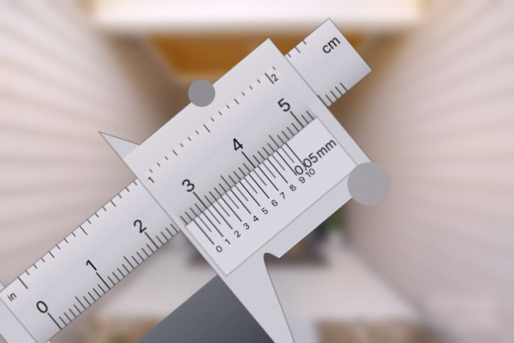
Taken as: 27.2,mm
